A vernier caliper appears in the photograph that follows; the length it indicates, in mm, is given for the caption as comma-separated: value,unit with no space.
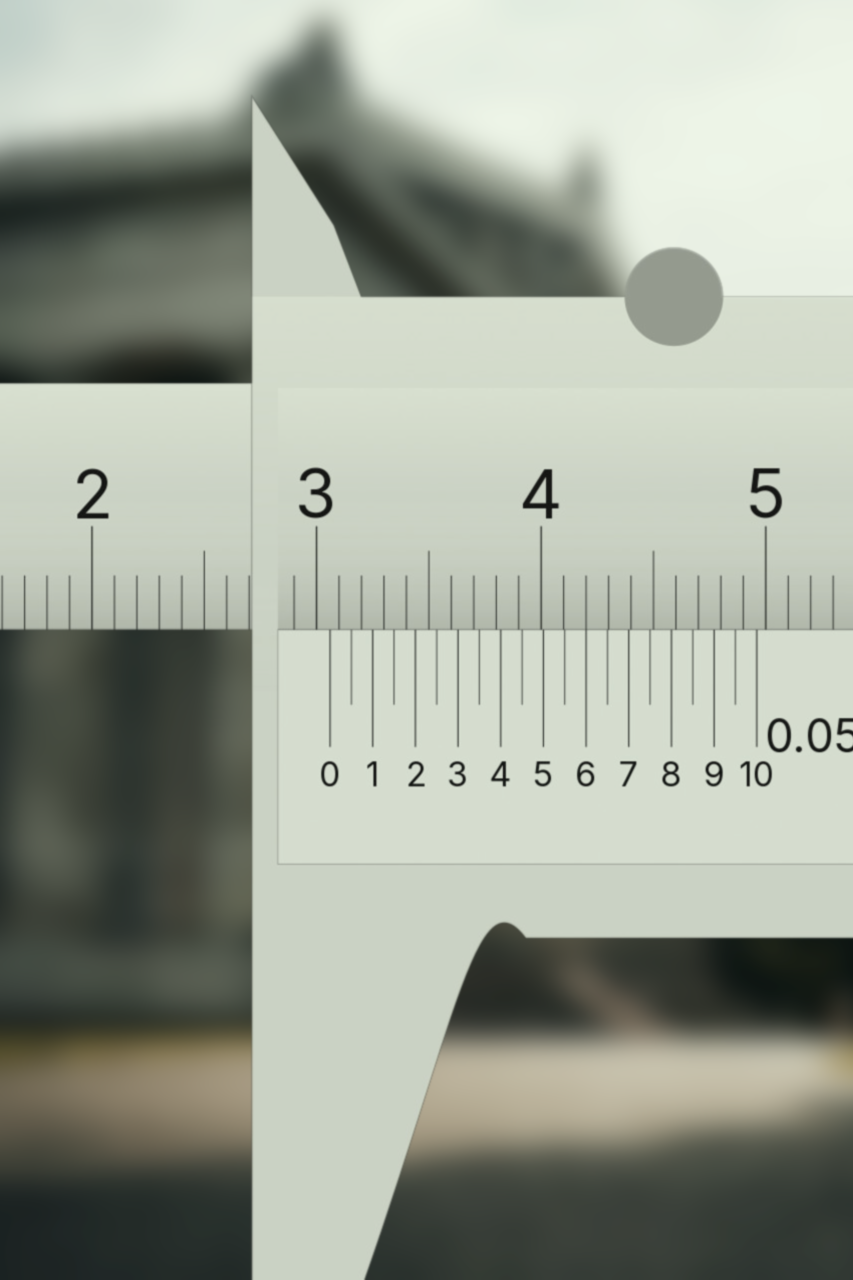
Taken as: 30.6,mm
